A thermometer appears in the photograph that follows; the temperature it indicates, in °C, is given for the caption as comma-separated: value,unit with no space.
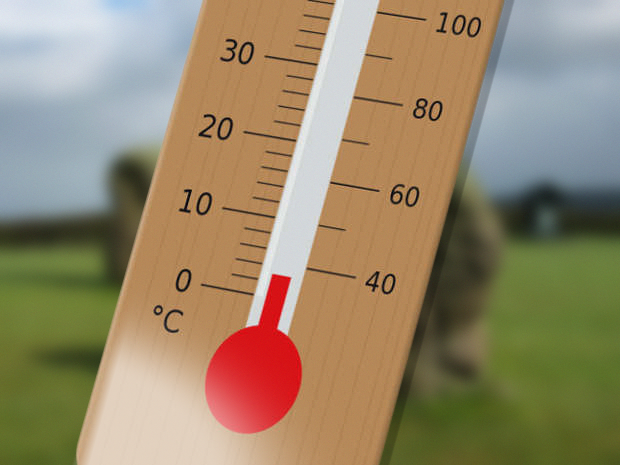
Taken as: 3,°C
